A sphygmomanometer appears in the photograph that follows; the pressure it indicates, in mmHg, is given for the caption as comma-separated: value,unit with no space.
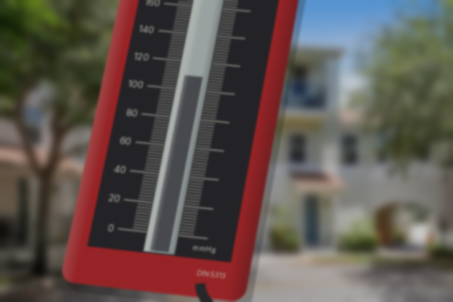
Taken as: 110,mmHg
